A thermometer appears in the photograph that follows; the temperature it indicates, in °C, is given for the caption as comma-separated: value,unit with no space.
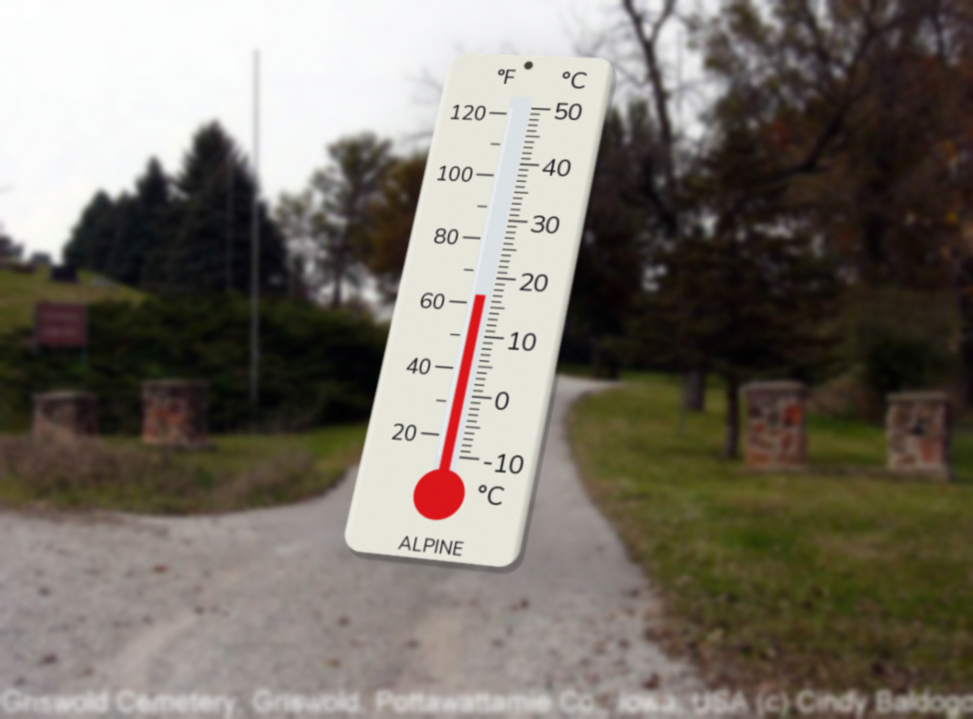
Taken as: 17,°C
